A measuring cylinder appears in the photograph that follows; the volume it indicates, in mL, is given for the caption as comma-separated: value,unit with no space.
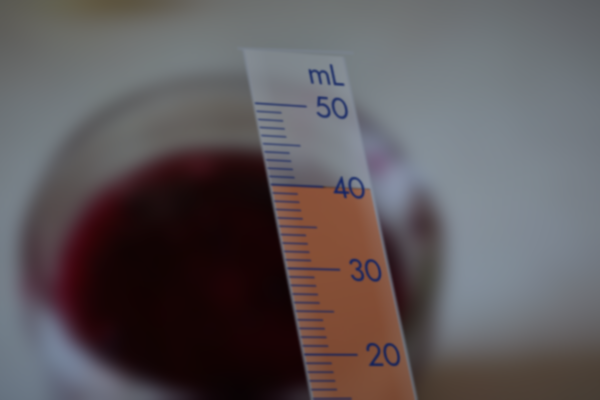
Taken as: 40,mL
